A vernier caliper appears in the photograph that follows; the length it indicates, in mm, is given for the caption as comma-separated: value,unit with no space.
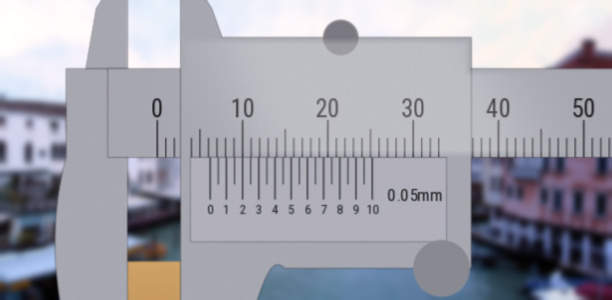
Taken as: 6.2,mm
